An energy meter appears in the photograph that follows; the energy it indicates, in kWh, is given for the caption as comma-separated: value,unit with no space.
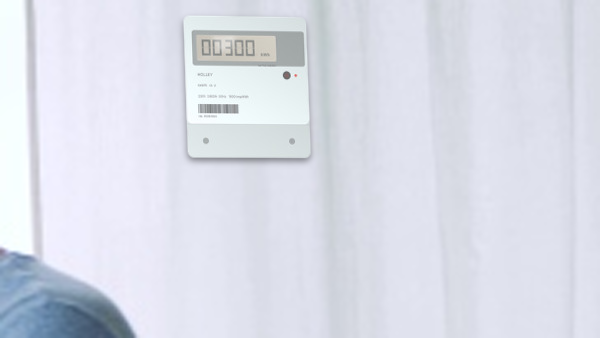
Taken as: 300,kWh
